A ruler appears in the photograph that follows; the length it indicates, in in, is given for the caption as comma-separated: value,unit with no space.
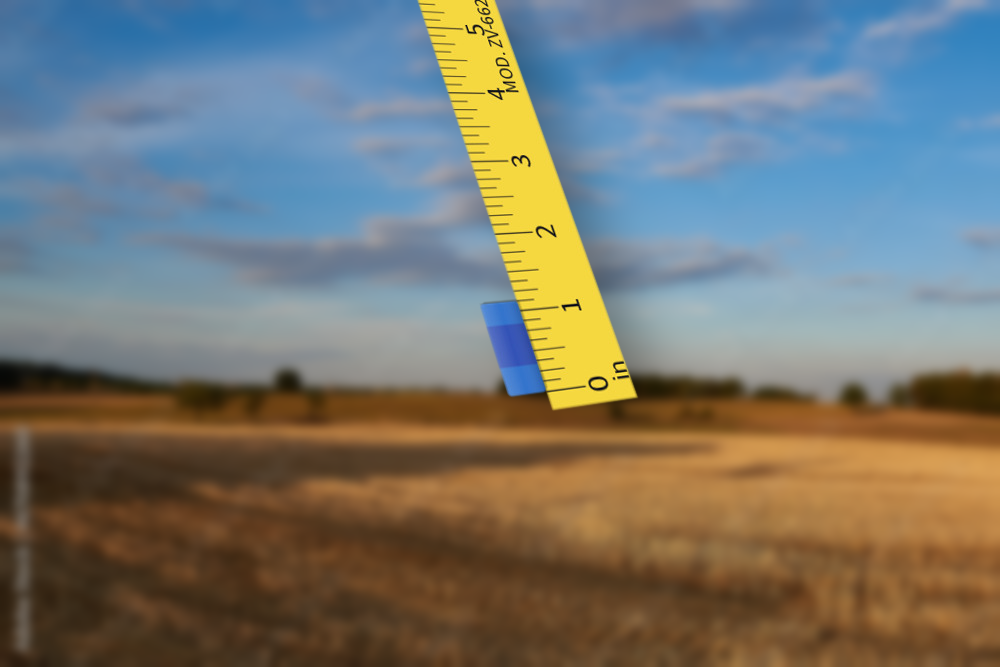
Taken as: 1.125,in
